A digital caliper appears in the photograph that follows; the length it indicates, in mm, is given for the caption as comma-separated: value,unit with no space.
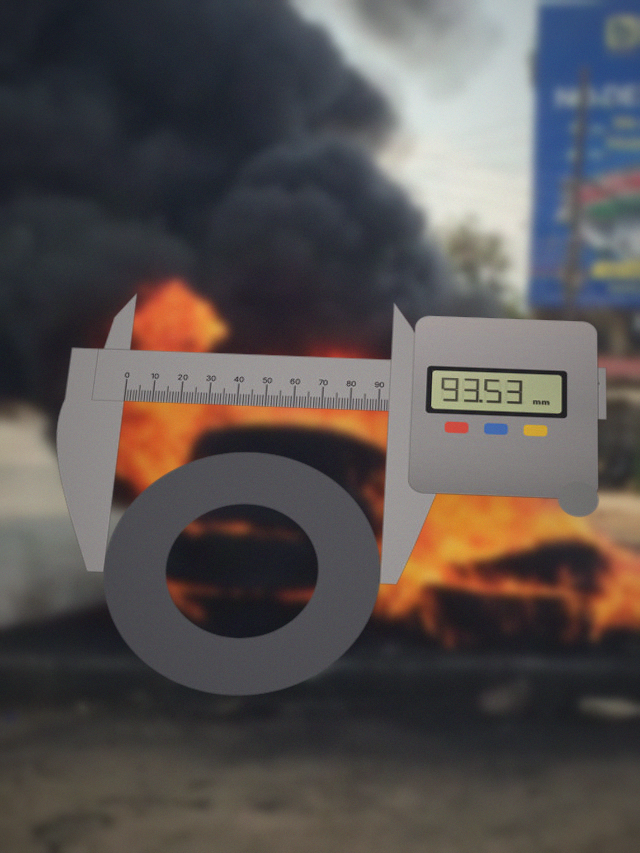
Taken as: 93.53,mm
